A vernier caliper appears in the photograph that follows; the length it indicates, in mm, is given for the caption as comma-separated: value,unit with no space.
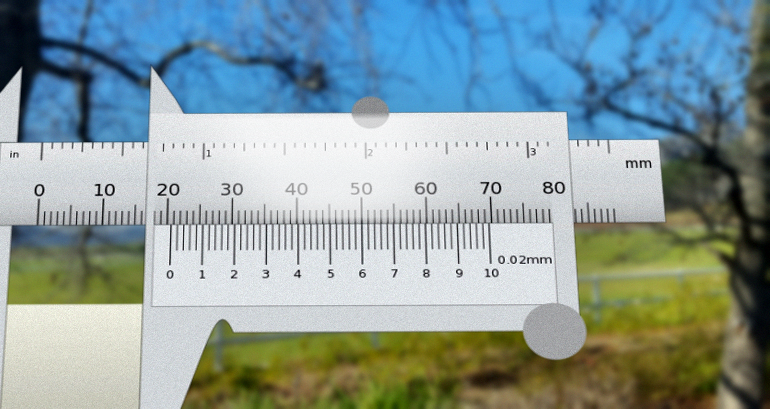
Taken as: 20.6,mm
